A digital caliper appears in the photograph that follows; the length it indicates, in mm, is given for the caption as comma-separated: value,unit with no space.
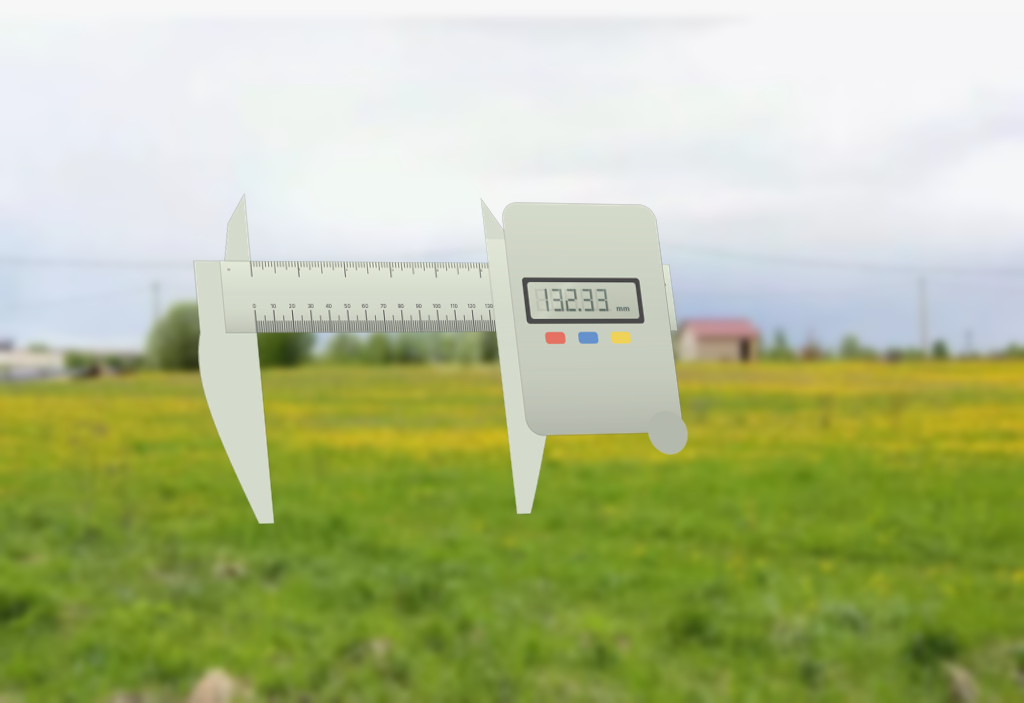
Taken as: 132.33,mm
